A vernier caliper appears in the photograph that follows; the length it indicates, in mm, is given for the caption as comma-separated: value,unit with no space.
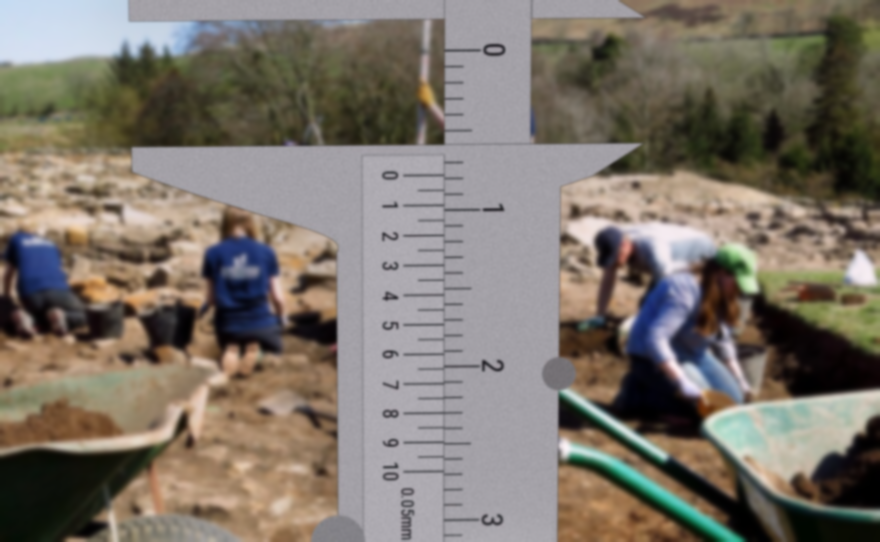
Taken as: 7.8,mm
